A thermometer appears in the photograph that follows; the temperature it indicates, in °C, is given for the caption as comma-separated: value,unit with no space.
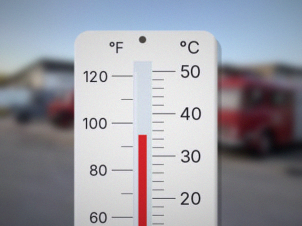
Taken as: 35,°C
